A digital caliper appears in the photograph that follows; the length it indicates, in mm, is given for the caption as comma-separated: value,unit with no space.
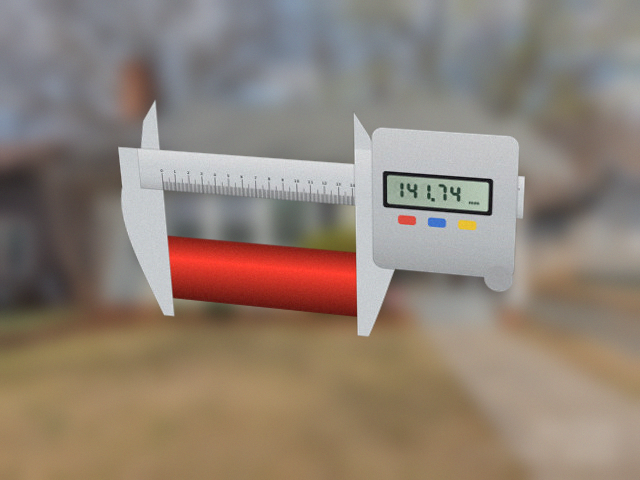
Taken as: 141.74,mm
